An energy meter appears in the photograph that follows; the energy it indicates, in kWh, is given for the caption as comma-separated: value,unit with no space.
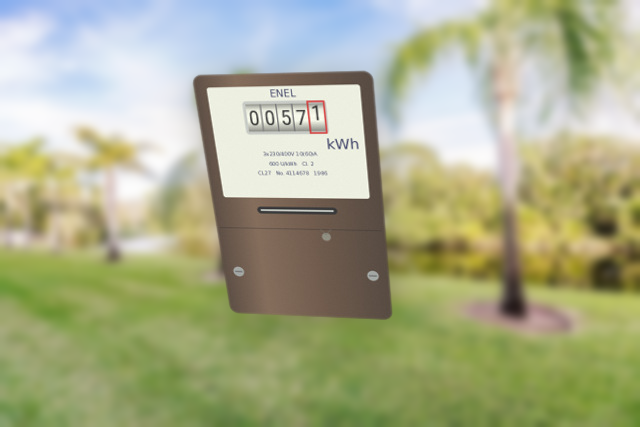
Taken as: 57.1,kWh
